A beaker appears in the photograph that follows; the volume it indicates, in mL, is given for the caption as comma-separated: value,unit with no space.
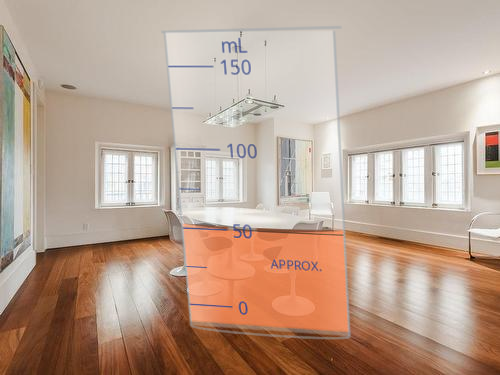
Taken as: 50,mL
